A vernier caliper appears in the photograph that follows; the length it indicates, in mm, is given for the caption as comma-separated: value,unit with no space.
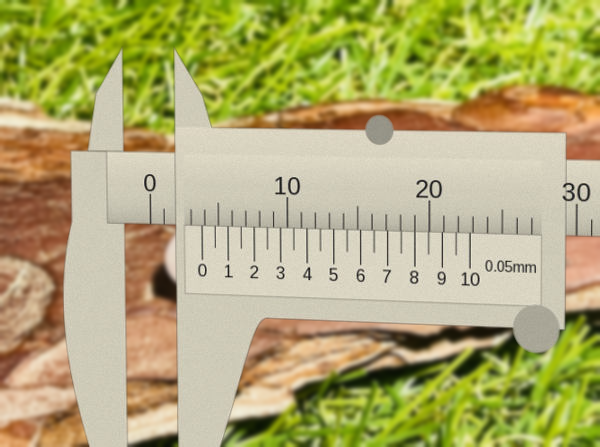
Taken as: 3.8,mm
